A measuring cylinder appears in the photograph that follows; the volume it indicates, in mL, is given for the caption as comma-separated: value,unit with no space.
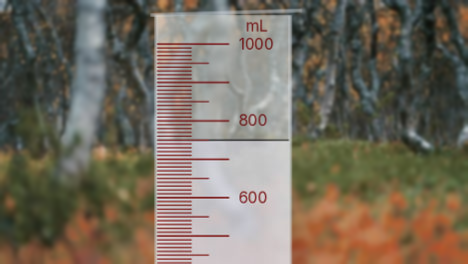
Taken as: 750,mL
